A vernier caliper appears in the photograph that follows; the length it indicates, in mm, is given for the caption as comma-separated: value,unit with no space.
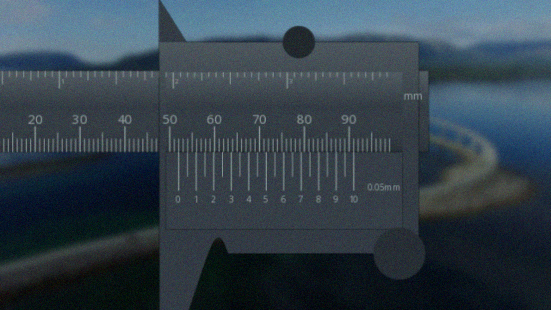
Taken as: 52.0,mm
